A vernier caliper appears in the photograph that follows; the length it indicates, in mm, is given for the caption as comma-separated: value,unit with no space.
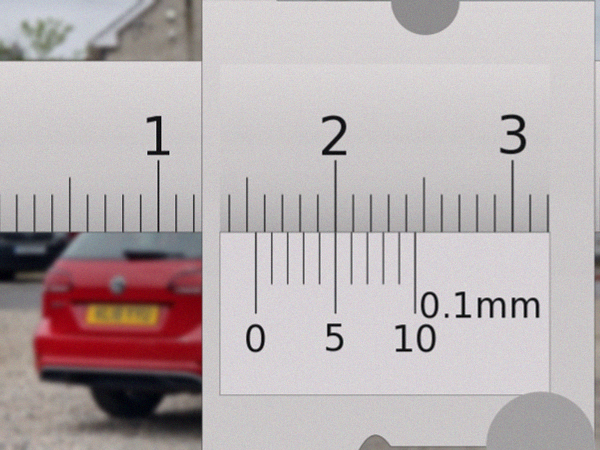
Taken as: 15.5,mm
